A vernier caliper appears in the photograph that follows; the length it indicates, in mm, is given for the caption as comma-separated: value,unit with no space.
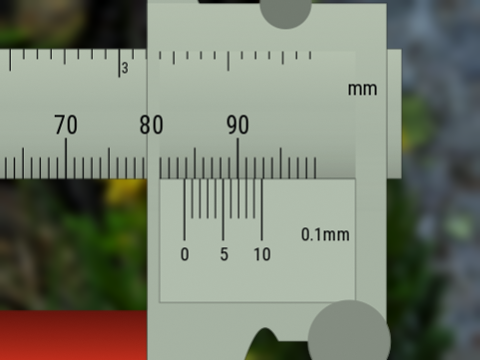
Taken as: 83.8,mm
